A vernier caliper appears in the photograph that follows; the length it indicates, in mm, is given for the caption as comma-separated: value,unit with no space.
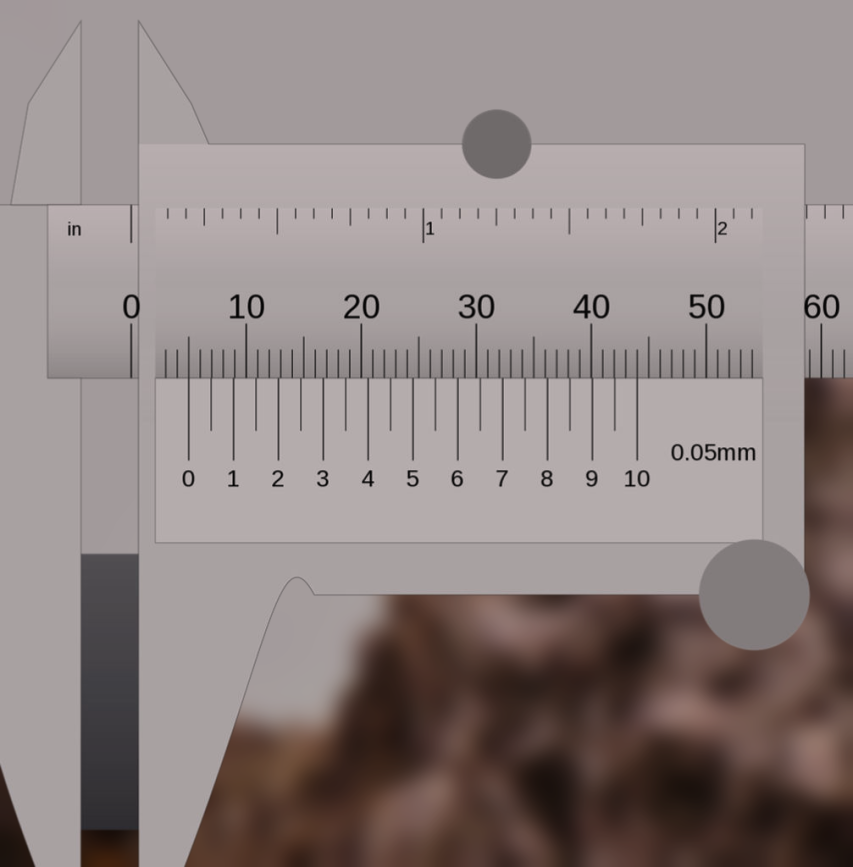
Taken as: 5.0,mm
